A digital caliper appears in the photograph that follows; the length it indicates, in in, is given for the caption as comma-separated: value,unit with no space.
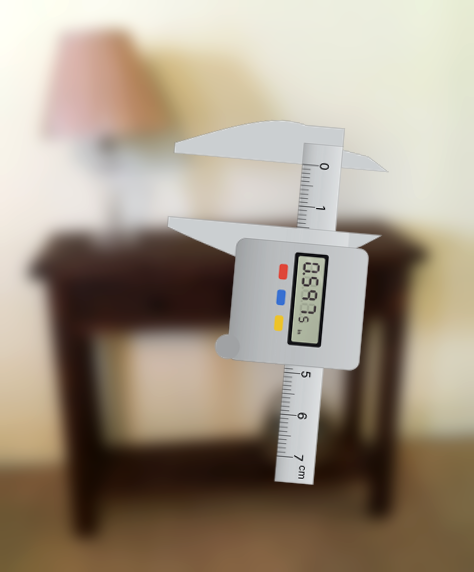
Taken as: 0.5975,in
